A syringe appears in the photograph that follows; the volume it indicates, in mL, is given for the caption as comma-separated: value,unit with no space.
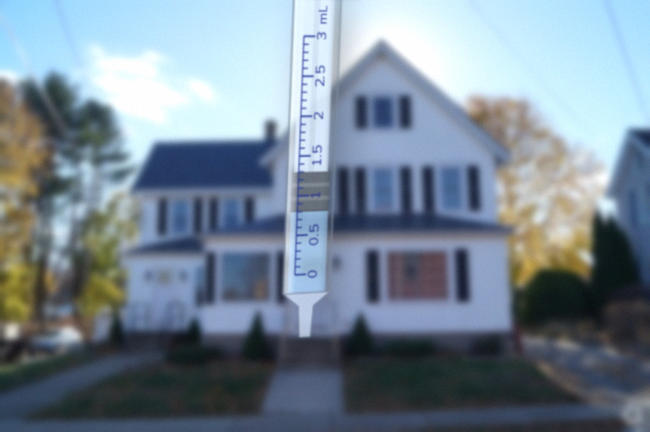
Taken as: 0.8,mL
